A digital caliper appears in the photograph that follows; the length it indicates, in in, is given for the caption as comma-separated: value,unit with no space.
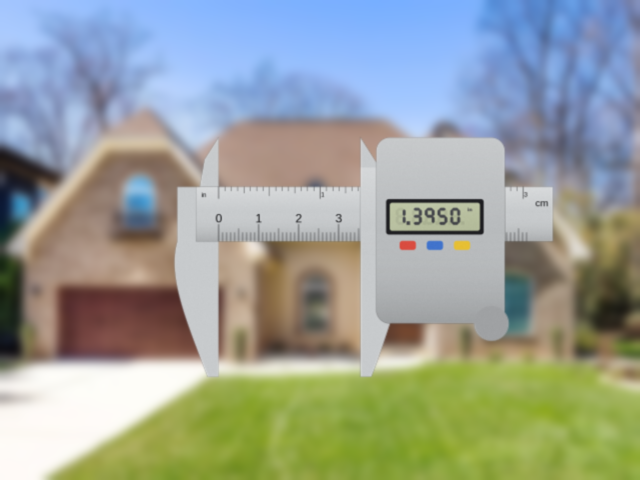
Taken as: 1.3950,in
